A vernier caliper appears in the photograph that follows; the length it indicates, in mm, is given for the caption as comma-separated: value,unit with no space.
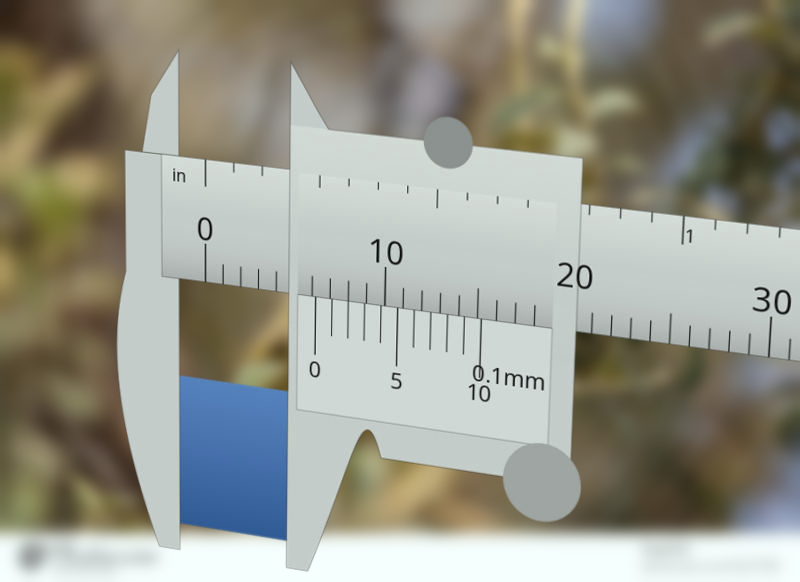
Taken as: 6.2,mm
